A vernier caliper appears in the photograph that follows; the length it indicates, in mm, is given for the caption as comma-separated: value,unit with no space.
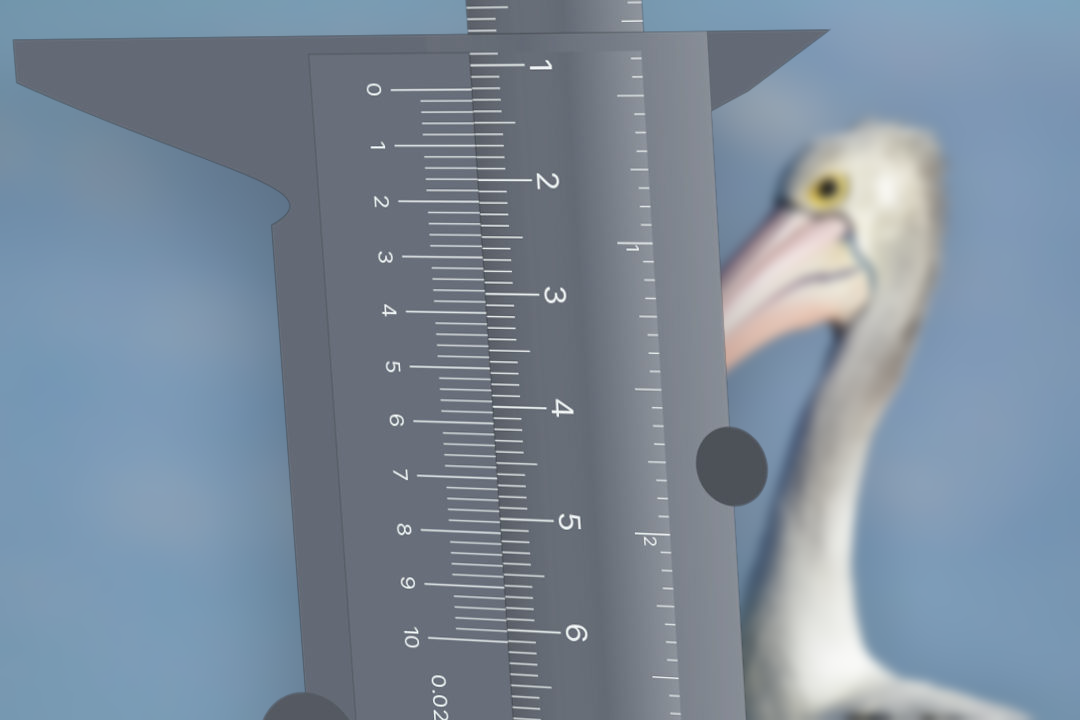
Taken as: 12.1,mm
